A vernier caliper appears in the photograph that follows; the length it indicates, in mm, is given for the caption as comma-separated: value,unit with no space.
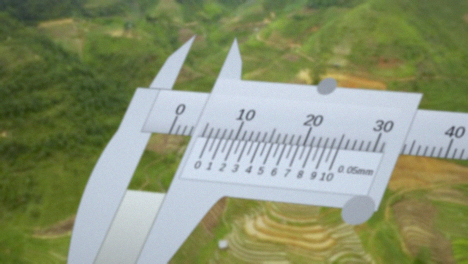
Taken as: 6.0,mm
